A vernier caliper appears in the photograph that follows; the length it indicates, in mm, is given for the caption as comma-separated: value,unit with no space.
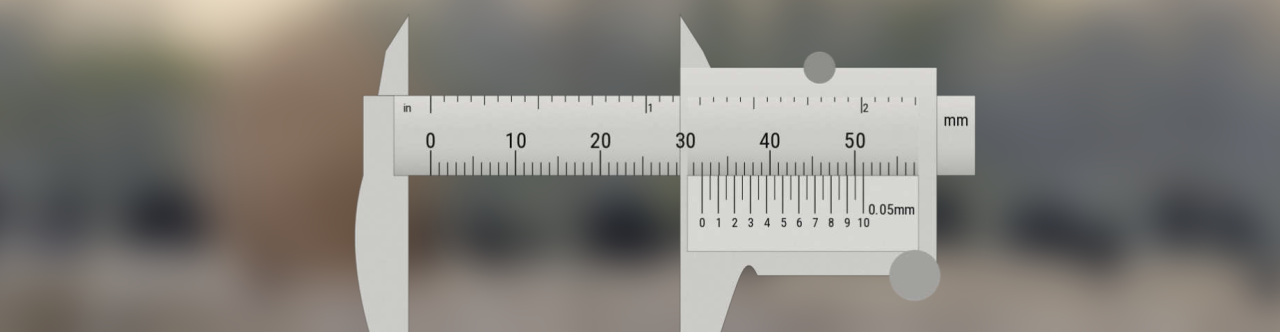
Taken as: 32.0,mm
